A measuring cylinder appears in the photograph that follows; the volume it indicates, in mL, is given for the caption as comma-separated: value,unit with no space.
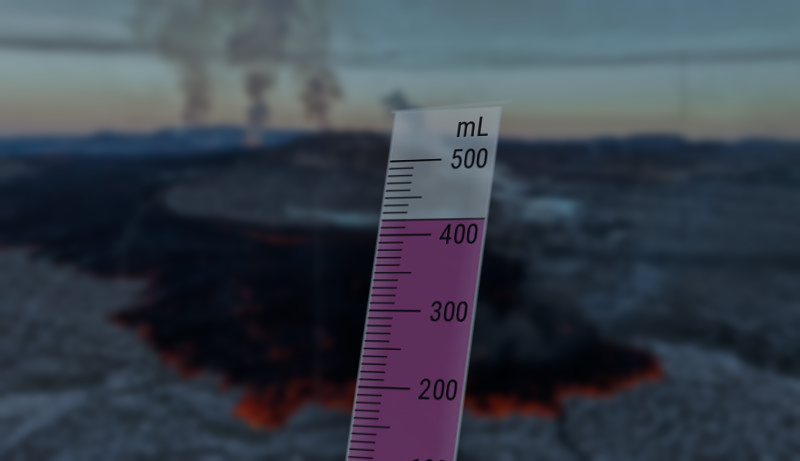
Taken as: 420,mL
